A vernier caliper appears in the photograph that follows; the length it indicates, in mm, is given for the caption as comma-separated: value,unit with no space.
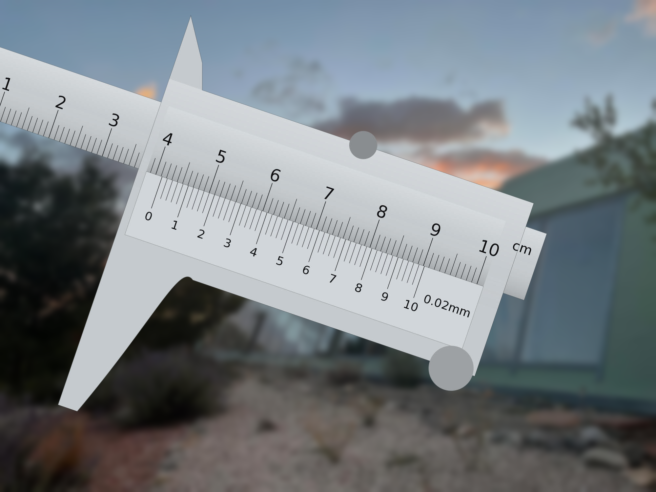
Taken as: 41.2,mm
